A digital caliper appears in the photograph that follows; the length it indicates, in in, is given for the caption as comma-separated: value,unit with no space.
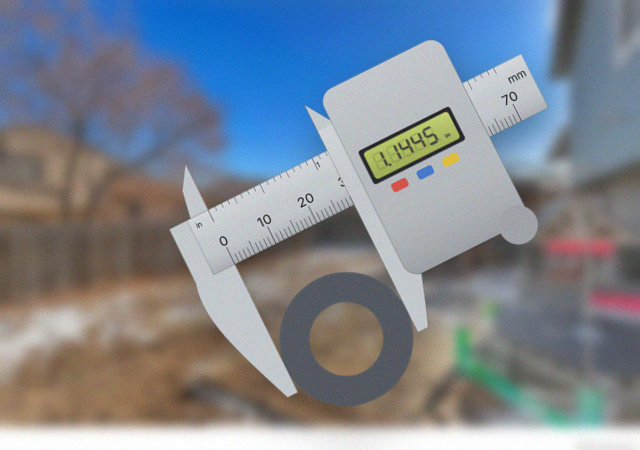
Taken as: 1.1445,in
